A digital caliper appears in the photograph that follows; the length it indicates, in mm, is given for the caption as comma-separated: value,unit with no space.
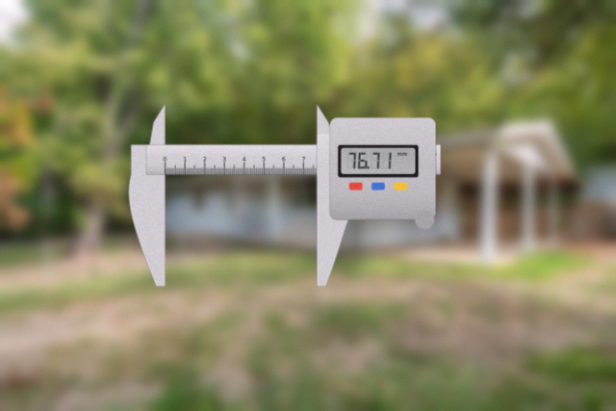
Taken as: 76.71,mm
